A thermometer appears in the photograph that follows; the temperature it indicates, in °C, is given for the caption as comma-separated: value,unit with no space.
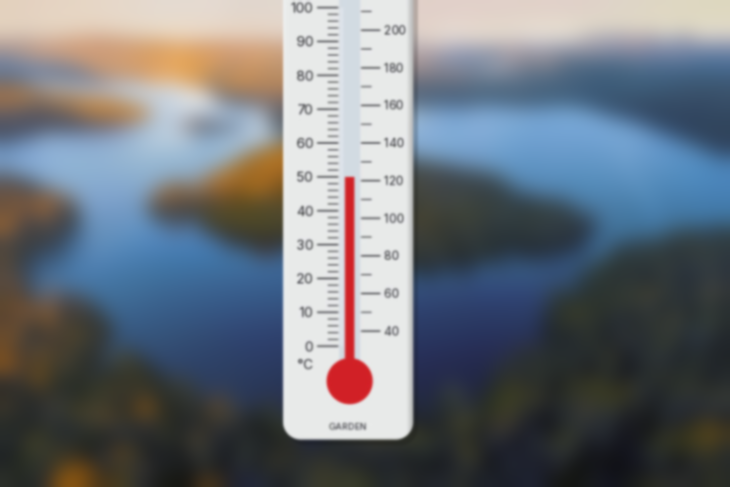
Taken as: 50,°C
